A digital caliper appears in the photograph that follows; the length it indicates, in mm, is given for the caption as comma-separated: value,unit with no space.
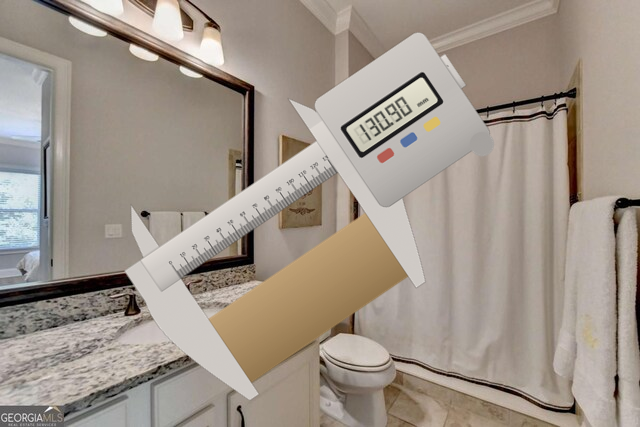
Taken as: 130.90,mm
